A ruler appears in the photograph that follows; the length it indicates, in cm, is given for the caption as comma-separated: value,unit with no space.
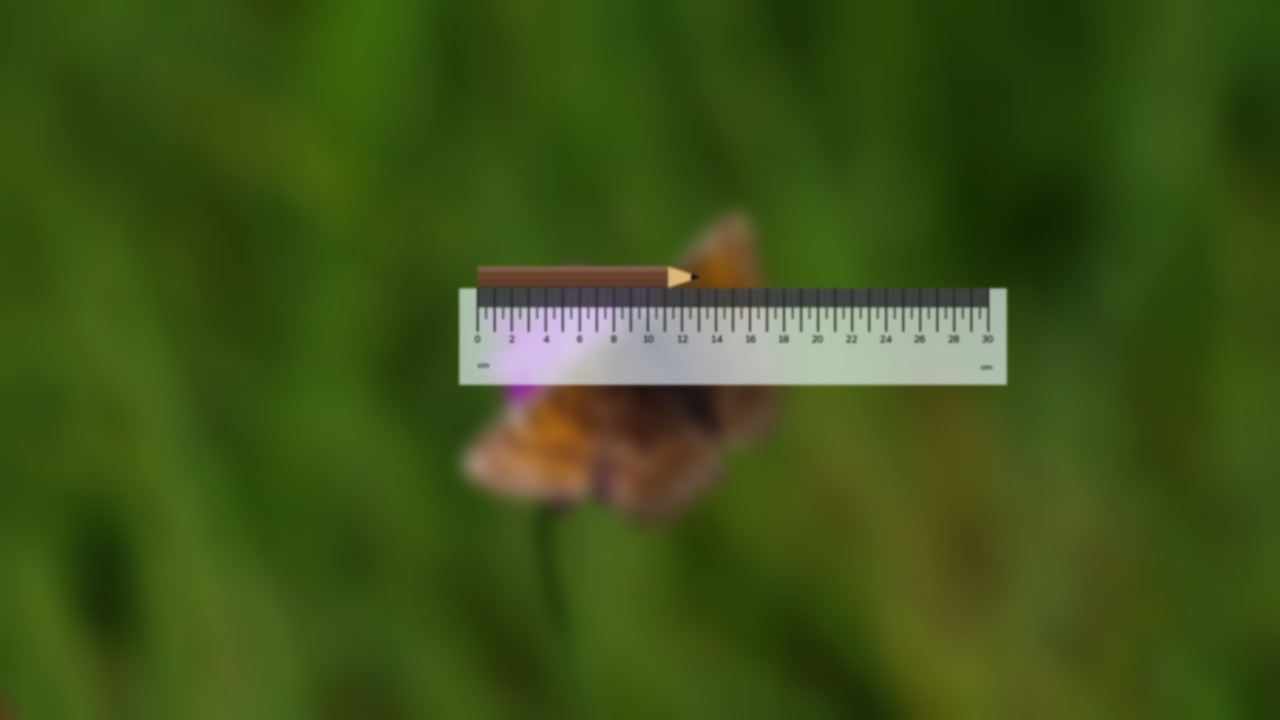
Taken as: 13,cm
